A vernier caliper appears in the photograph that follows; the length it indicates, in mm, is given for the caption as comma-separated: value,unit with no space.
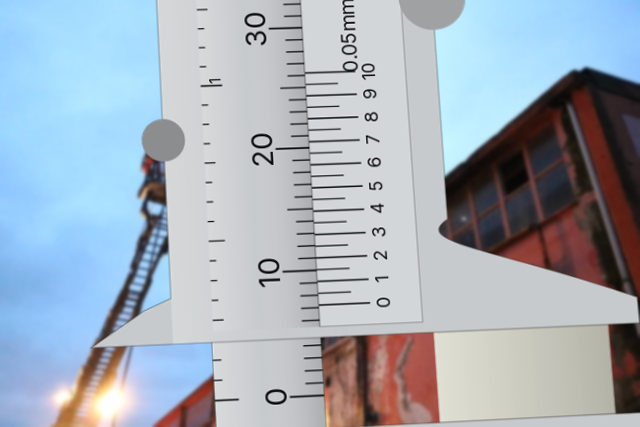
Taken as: 7.2,mm
